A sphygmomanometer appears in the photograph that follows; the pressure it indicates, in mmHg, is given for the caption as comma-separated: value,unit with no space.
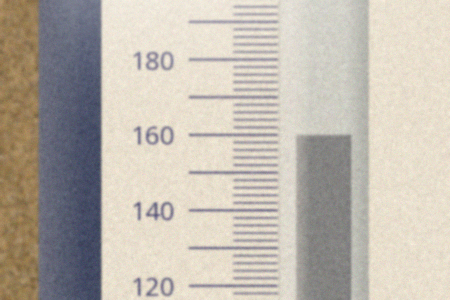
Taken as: 160,mmHg
